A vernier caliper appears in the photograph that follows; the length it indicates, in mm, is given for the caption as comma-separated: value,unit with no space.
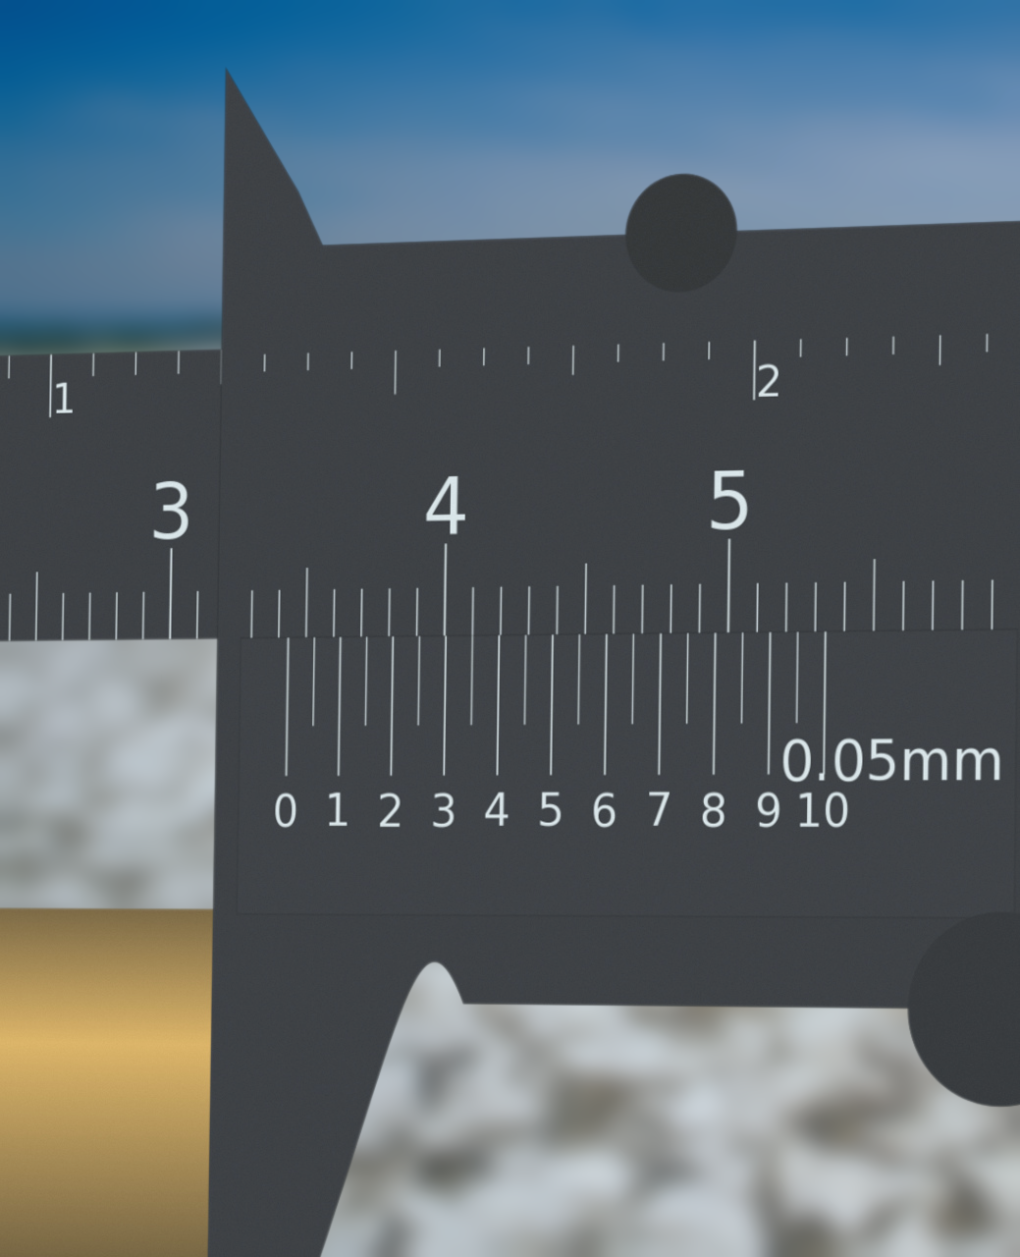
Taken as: 34.35,mm
